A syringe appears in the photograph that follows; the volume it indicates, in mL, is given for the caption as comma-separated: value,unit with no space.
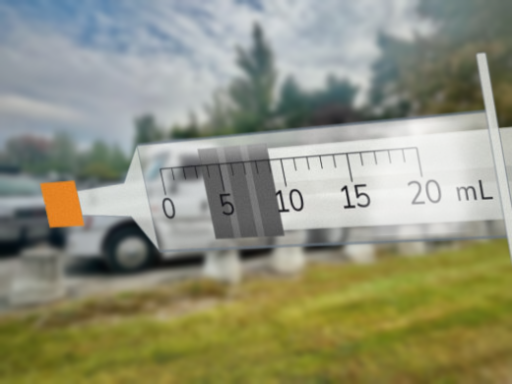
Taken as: 3.5,mL
